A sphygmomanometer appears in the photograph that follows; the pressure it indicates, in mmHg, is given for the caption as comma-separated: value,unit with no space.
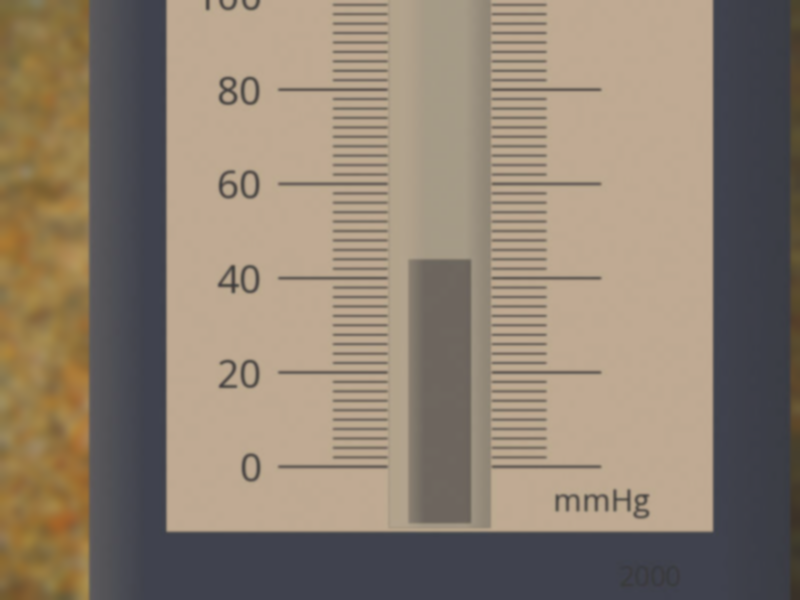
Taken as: 44,mmHg
